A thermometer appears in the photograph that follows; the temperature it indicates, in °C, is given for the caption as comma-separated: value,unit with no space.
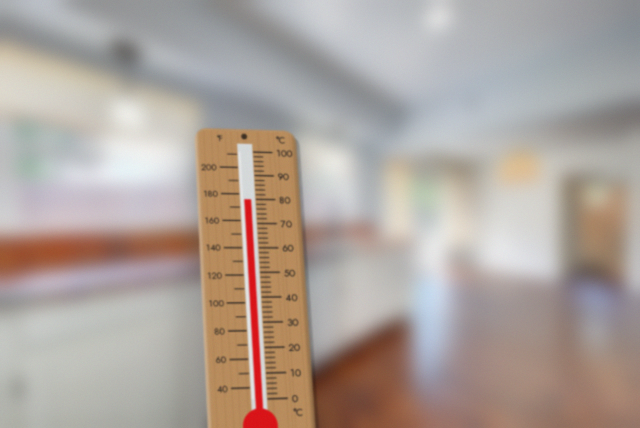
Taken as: 80,°C
